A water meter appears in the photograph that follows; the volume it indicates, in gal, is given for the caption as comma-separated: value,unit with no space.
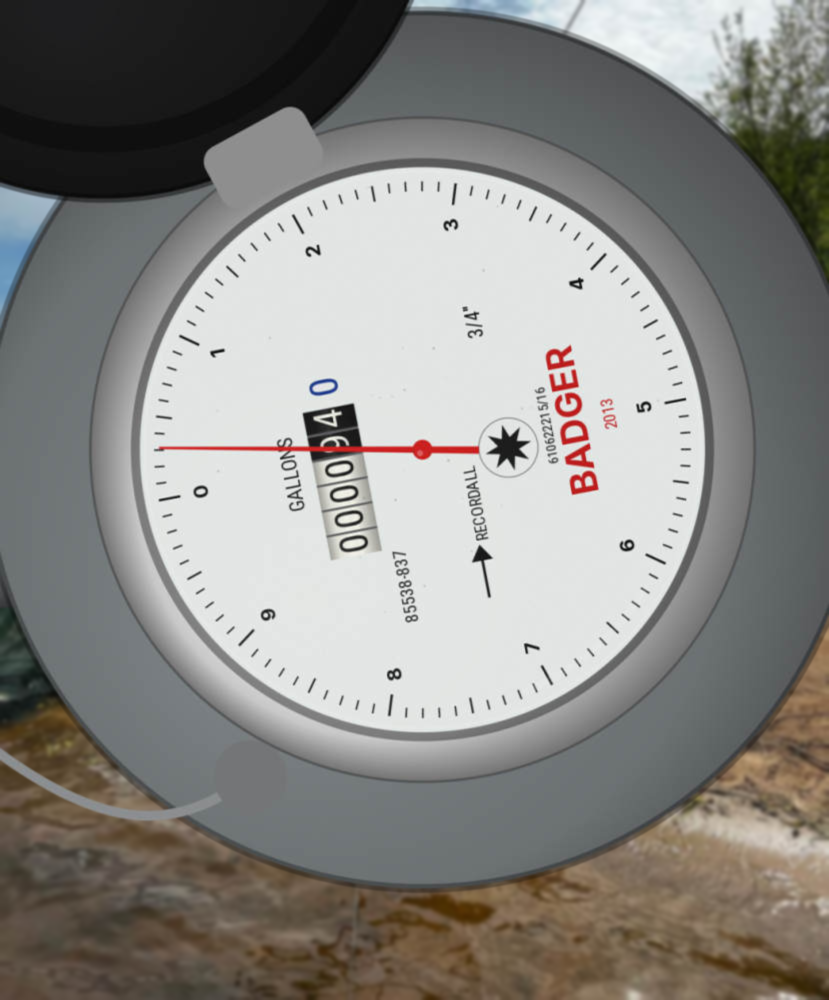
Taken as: 940.3,gal
